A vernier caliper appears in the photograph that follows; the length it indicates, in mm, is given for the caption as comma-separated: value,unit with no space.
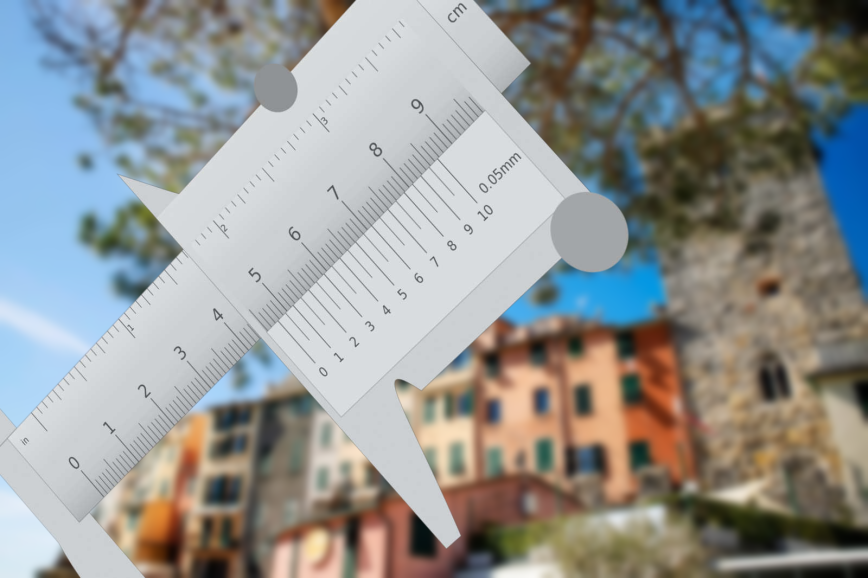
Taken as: 47.6,mm
